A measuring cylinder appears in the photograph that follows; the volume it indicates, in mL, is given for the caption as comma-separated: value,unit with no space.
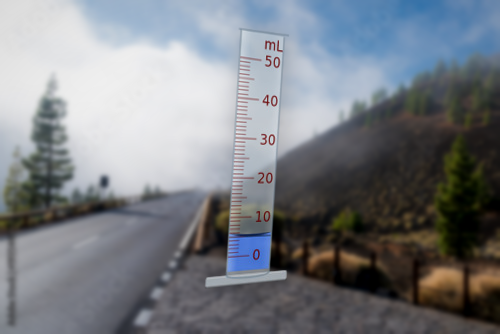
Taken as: 5,mL
